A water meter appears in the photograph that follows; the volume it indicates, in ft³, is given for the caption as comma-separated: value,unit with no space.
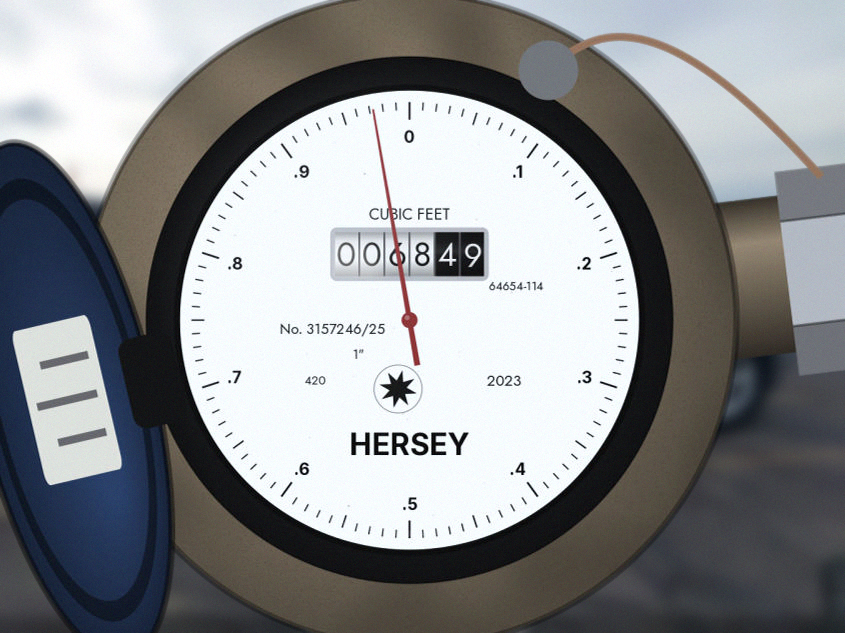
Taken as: 6848.97,ft³
